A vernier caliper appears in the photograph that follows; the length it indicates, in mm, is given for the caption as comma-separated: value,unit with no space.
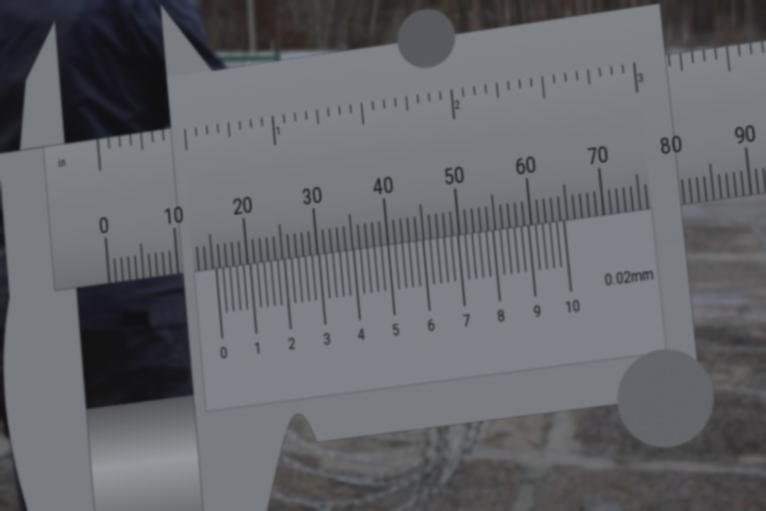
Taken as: 15.5,mm
